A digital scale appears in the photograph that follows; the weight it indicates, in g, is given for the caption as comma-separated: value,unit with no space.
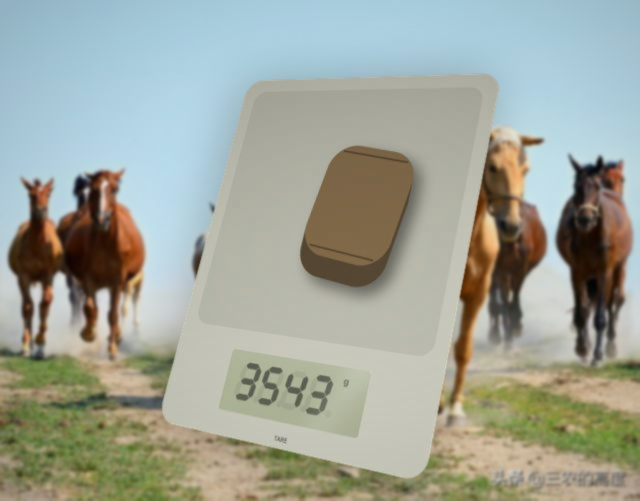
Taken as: 3543,g
